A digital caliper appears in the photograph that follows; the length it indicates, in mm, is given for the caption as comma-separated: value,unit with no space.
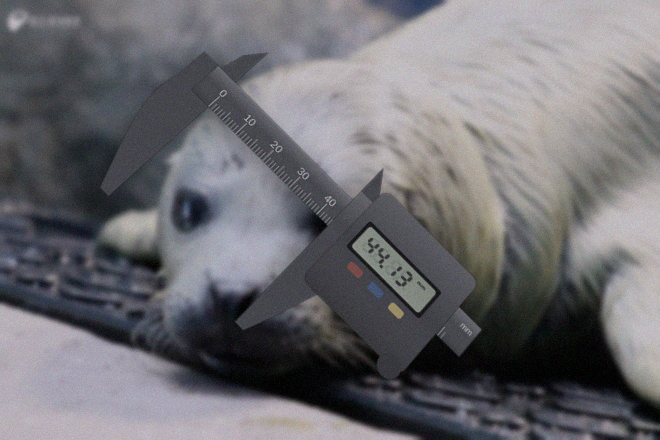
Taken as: 44.13,mm
